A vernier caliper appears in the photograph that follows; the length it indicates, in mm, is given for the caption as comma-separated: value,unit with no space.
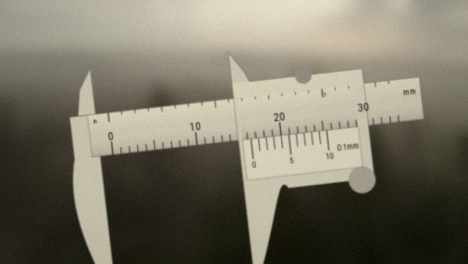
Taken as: 16.4,mm
